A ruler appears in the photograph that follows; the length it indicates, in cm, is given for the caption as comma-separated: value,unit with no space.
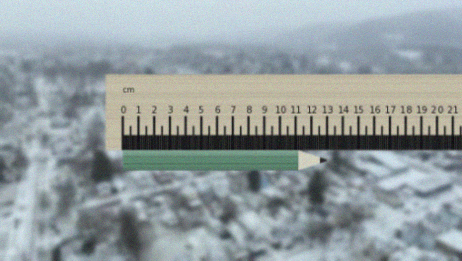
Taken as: 13,cm
